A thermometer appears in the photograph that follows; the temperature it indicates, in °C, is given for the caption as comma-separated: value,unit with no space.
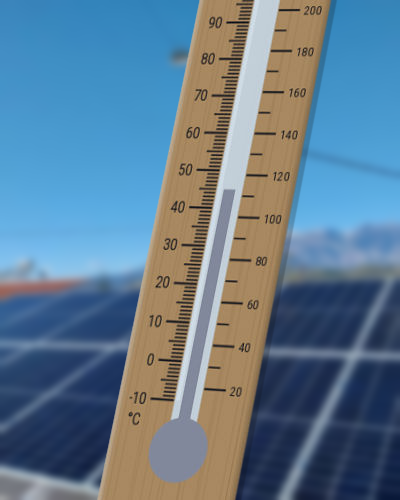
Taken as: 45,°C
